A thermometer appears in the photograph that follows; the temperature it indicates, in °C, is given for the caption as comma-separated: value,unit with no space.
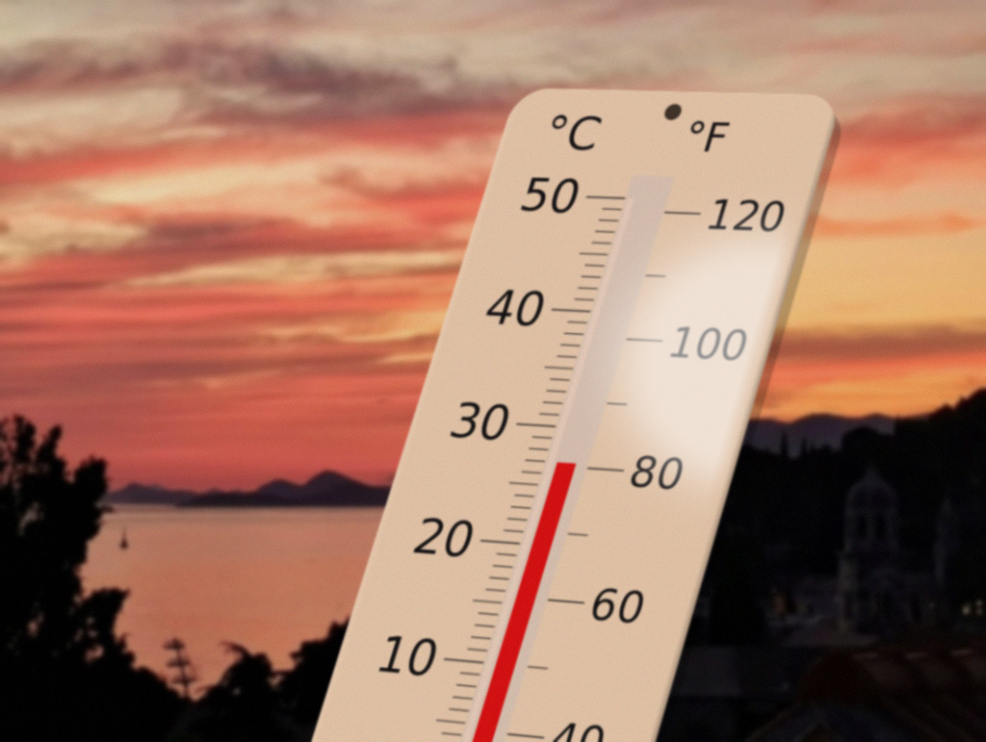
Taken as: 27,°C
